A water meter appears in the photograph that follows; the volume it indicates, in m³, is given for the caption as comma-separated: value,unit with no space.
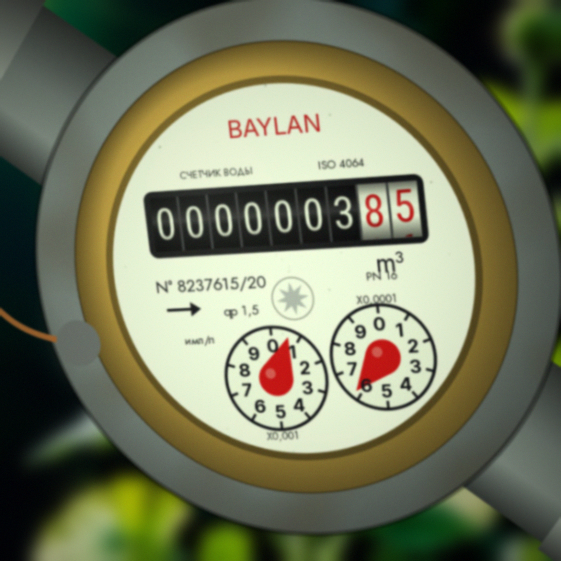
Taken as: 3.8506,m³
